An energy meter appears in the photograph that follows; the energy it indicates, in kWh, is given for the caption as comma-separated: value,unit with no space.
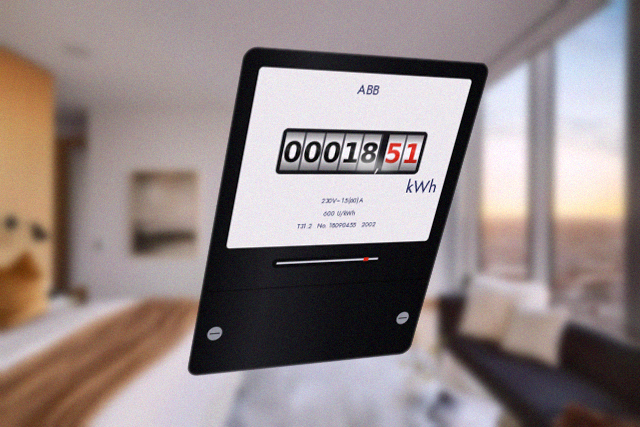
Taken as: 18.51,kWh
